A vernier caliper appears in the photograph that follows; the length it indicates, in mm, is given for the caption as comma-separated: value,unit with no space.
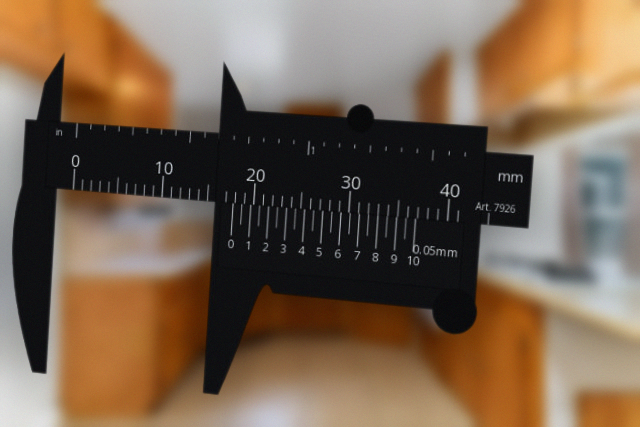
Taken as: 17.8,mm
